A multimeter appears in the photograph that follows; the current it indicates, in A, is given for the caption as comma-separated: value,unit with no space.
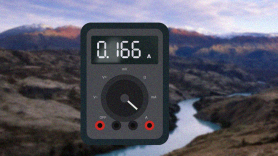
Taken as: 0.166,A
